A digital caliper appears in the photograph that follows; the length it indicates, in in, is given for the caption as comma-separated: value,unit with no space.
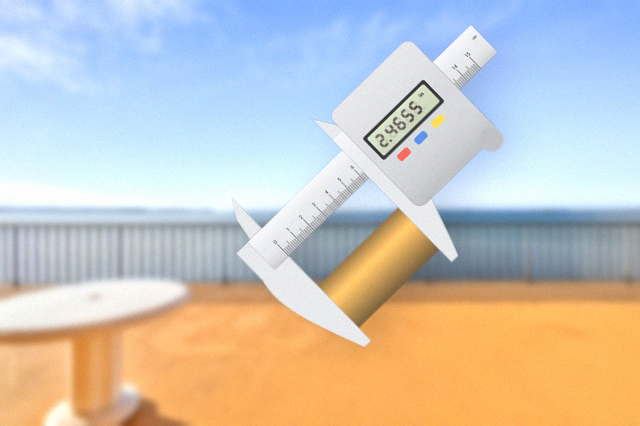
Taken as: 2.4655,in
